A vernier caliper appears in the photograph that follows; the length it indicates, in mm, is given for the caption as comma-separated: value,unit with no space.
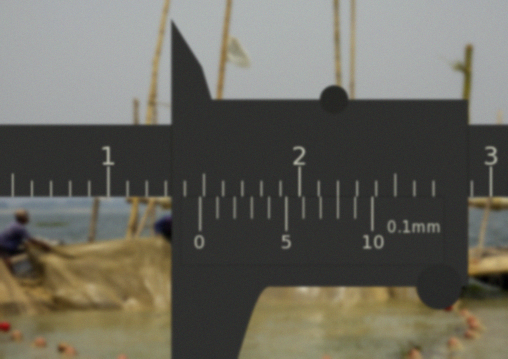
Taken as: 14.8,mm
